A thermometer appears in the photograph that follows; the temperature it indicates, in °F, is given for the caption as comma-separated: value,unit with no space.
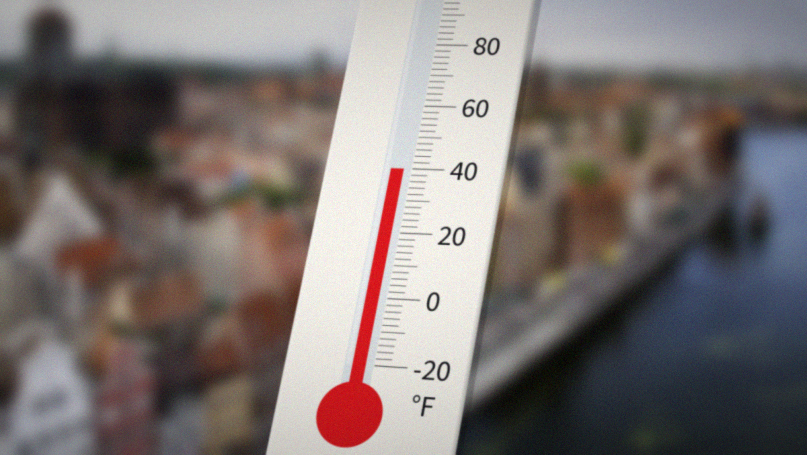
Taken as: 40,°F
